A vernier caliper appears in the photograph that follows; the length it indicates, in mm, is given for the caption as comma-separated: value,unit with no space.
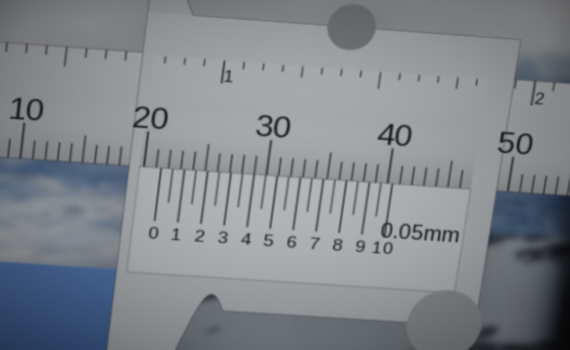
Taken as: 21.4,mm
